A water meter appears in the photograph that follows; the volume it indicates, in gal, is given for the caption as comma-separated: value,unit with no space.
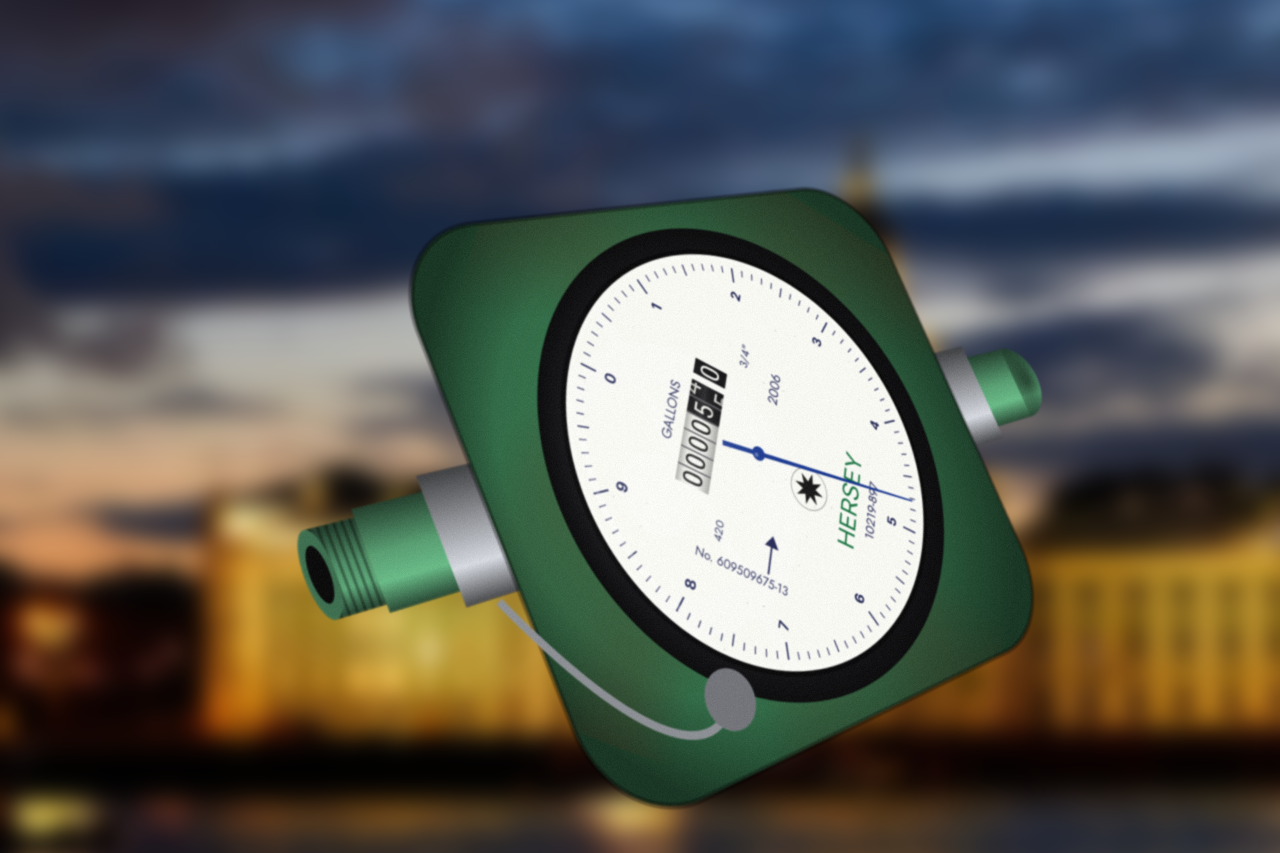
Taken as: 544.7,gal
